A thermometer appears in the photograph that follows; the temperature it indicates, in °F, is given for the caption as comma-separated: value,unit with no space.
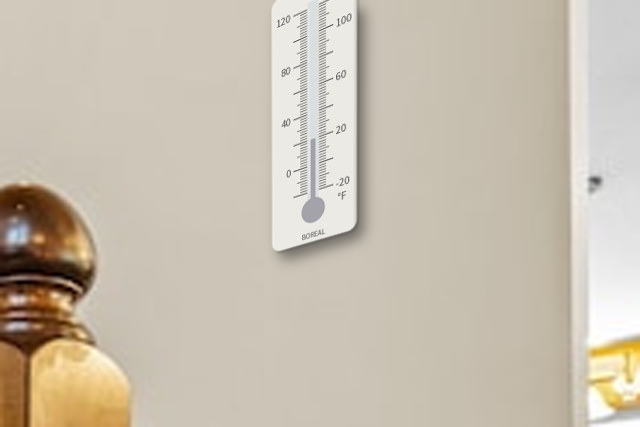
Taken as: 20,°F
